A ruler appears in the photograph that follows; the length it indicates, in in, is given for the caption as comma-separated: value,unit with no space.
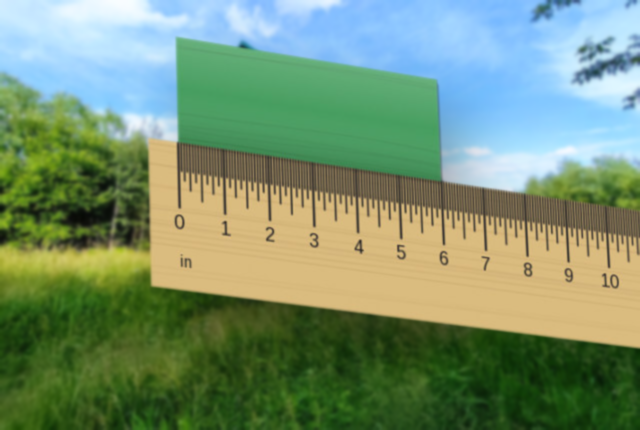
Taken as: 6,in
